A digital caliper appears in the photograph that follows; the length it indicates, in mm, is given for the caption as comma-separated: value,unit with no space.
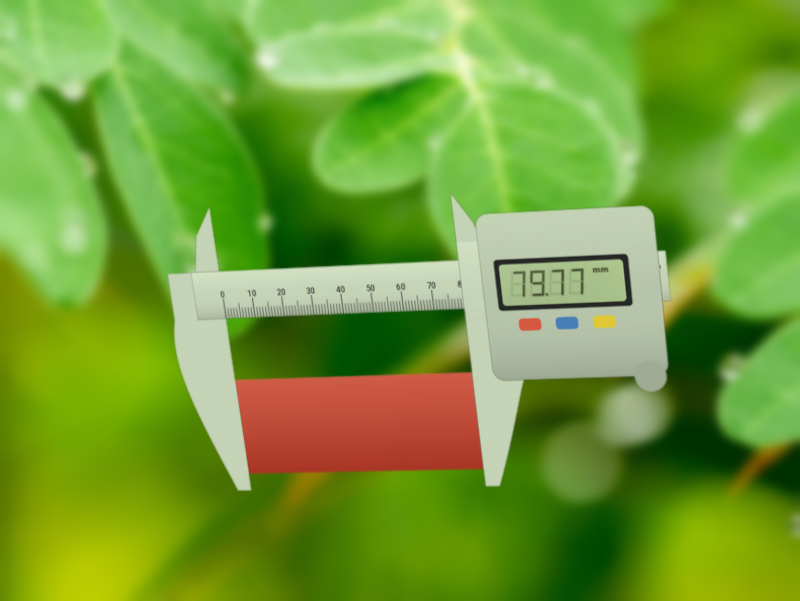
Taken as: 79.77,mm
